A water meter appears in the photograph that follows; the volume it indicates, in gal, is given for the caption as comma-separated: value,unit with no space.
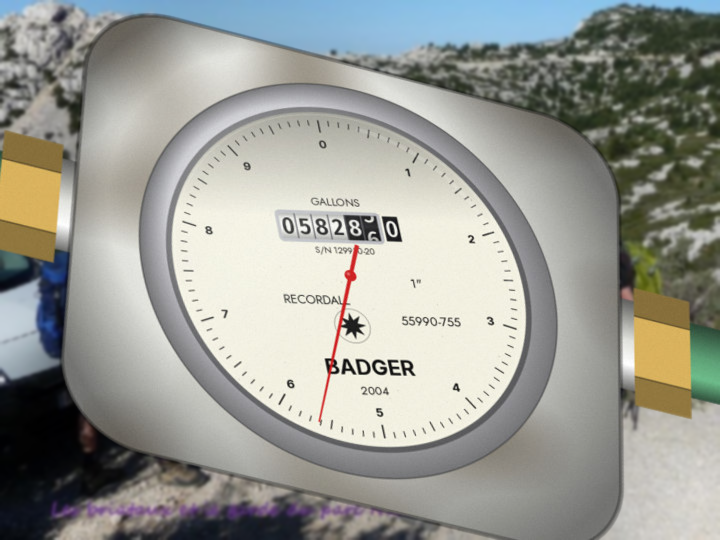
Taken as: 582855.6,gal
